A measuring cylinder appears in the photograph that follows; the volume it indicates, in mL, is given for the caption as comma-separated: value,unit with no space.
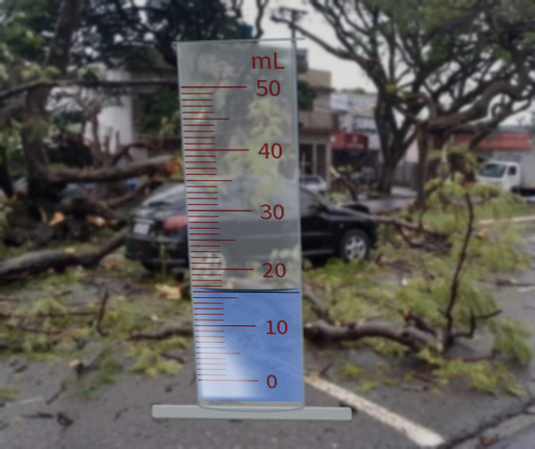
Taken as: 16,mL
